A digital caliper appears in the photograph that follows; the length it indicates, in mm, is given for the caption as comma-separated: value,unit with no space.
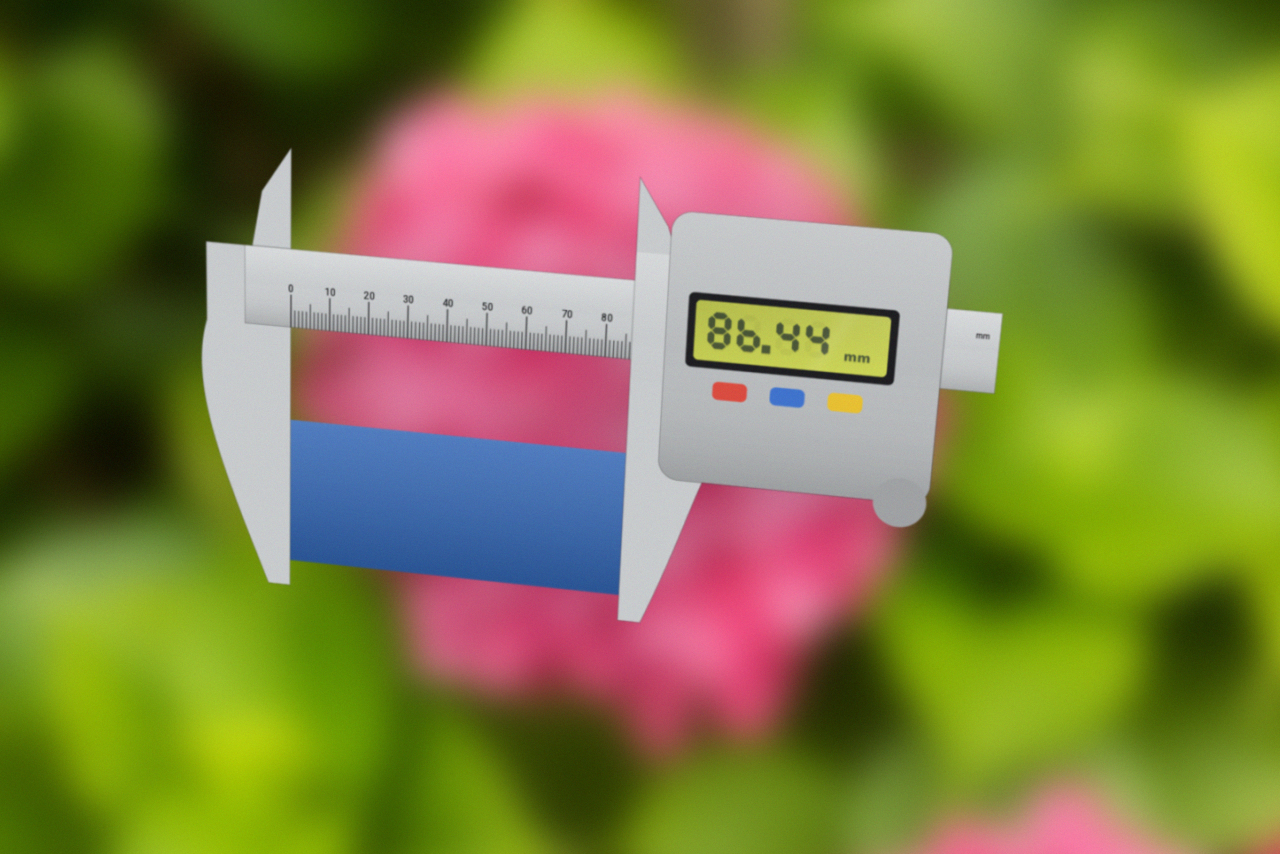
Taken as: 86.44,mm
